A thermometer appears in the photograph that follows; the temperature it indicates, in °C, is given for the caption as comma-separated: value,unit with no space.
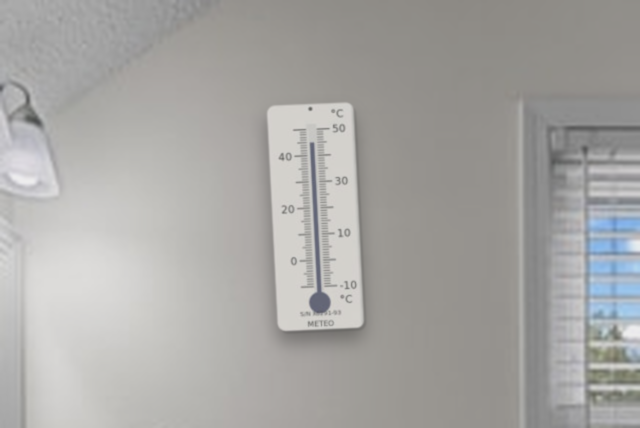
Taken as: 45,°C
